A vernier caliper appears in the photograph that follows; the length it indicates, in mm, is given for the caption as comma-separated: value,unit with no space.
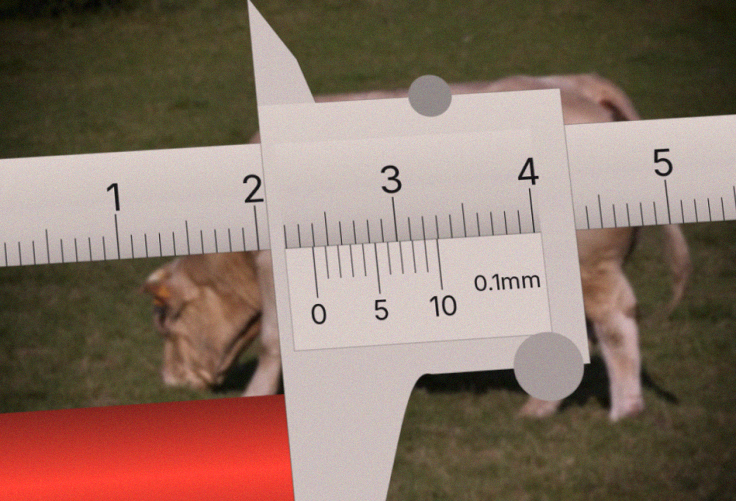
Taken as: 23.9,mm
